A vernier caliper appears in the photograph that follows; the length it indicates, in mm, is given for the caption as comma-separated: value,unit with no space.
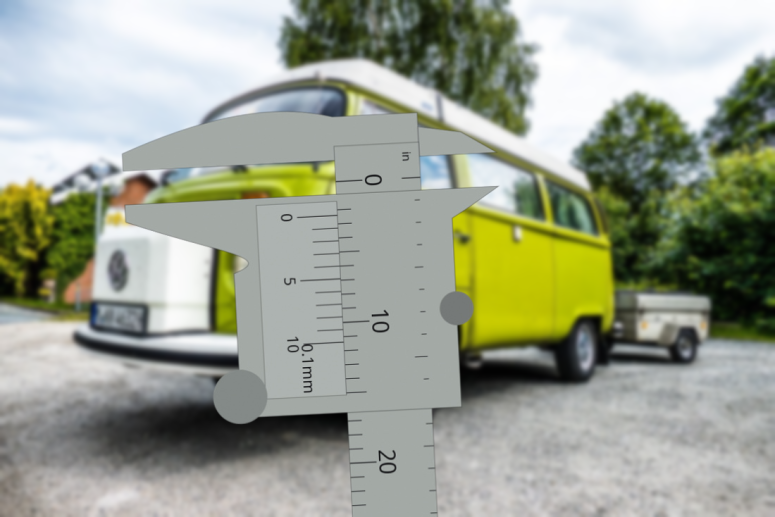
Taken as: 2.4,mm
